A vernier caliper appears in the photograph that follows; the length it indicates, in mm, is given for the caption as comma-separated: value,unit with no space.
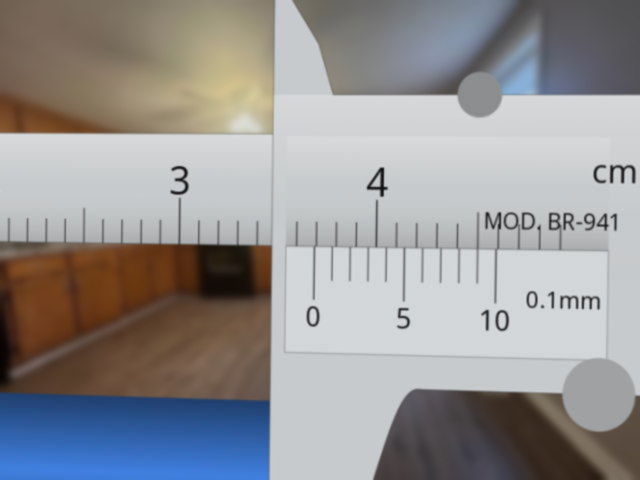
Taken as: 36.9,mm
